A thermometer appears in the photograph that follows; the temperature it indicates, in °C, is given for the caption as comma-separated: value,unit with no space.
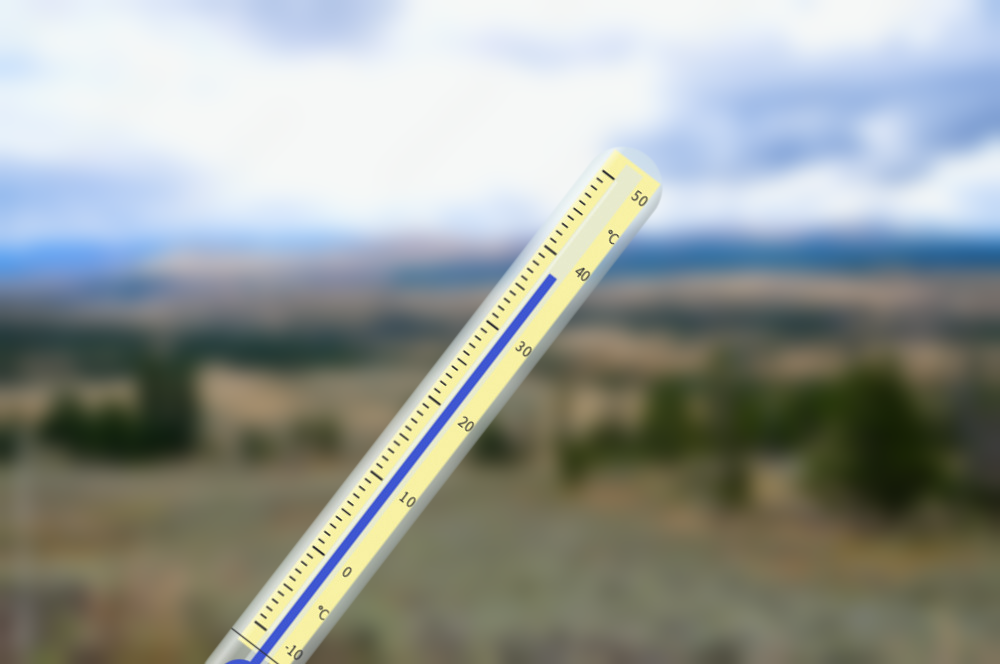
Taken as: 38,°C
